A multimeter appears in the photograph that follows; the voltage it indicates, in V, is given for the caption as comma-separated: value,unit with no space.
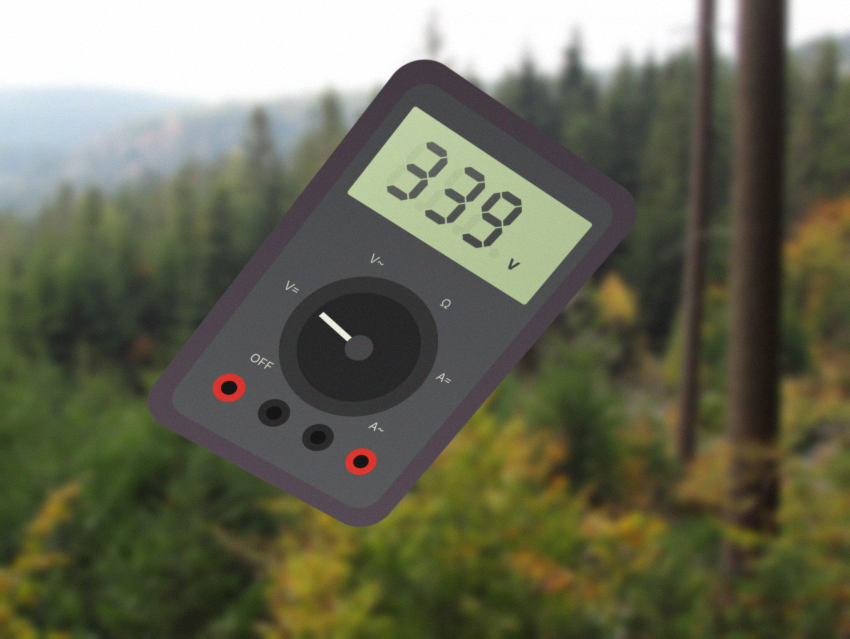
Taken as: 339,V
